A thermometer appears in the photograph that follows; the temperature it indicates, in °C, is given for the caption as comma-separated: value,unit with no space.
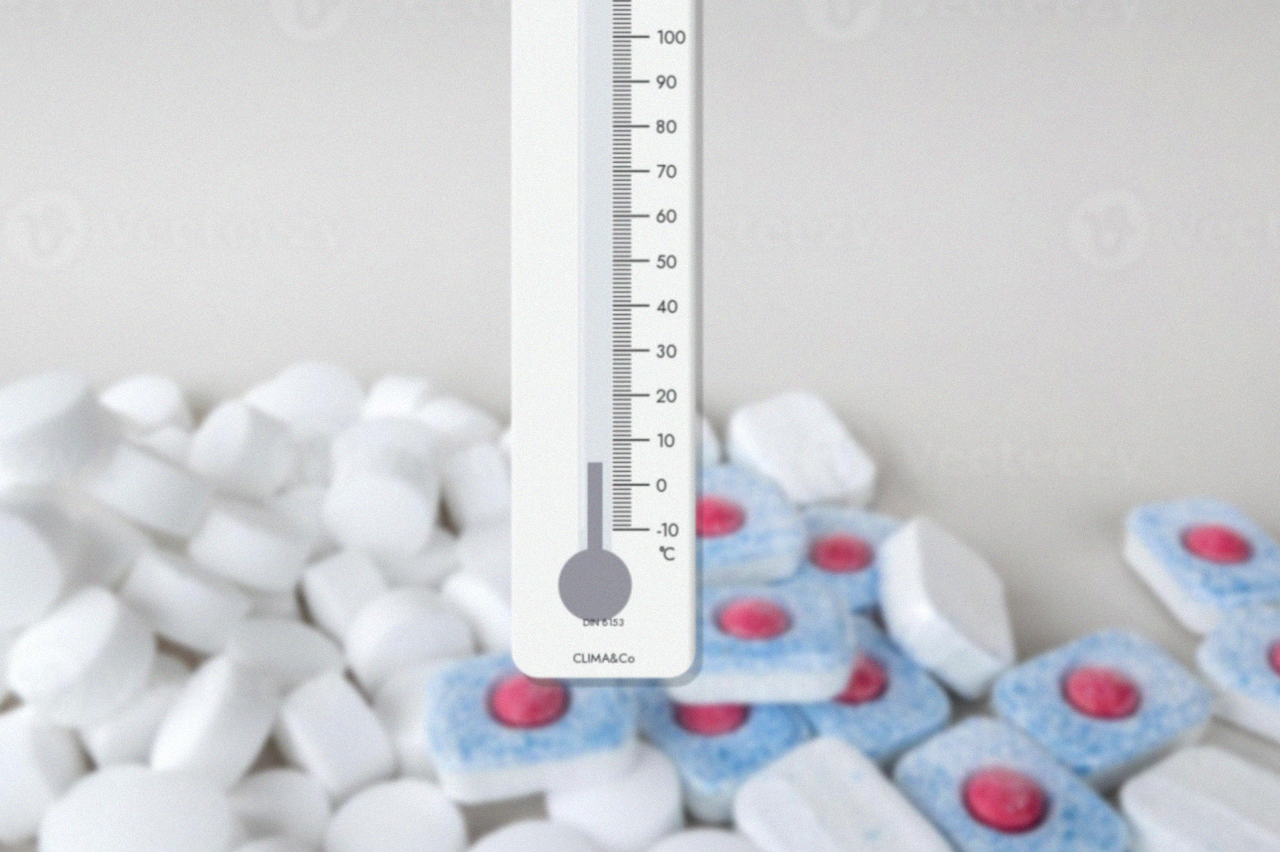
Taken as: 5,°C
